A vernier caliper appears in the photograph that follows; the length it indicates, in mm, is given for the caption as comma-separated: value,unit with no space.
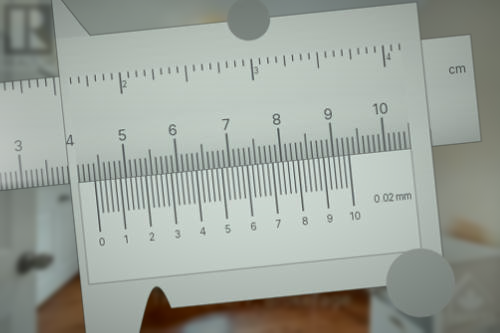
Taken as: 44.0,mm
